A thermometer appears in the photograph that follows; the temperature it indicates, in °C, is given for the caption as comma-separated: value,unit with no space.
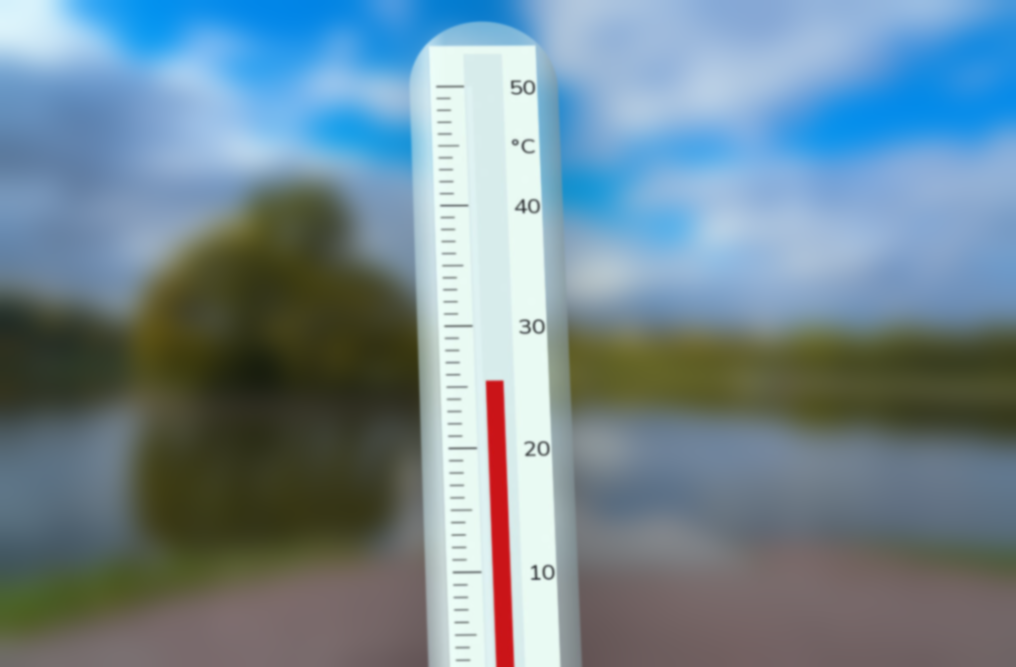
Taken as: 25.5,°C
